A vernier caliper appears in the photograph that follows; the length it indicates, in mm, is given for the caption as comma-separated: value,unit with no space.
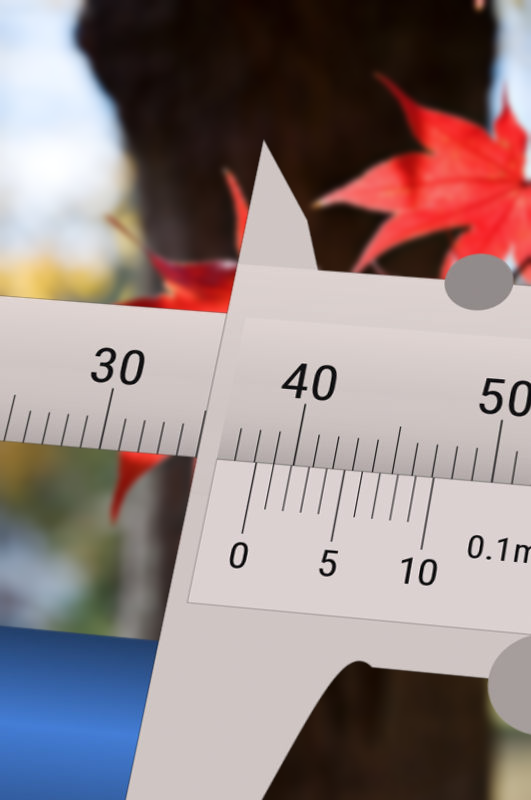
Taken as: 38.1,mm
